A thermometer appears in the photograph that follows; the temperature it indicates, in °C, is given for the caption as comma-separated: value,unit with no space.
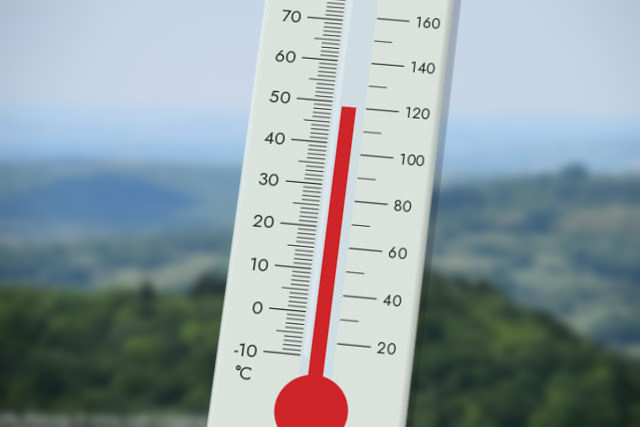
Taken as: 49,°C
